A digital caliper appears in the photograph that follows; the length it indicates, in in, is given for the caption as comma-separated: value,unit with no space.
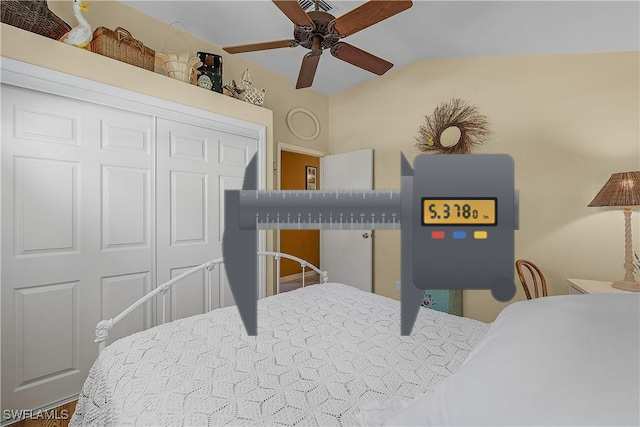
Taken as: 5.3780,in
